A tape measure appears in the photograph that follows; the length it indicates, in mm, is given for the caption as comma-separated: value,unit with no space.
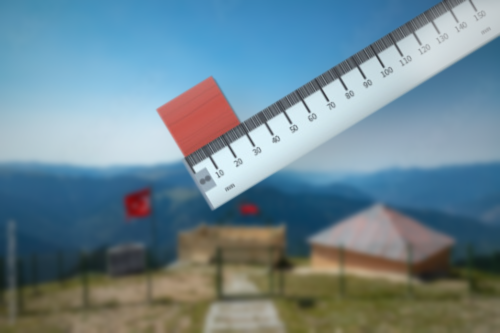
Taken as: 30,mm
